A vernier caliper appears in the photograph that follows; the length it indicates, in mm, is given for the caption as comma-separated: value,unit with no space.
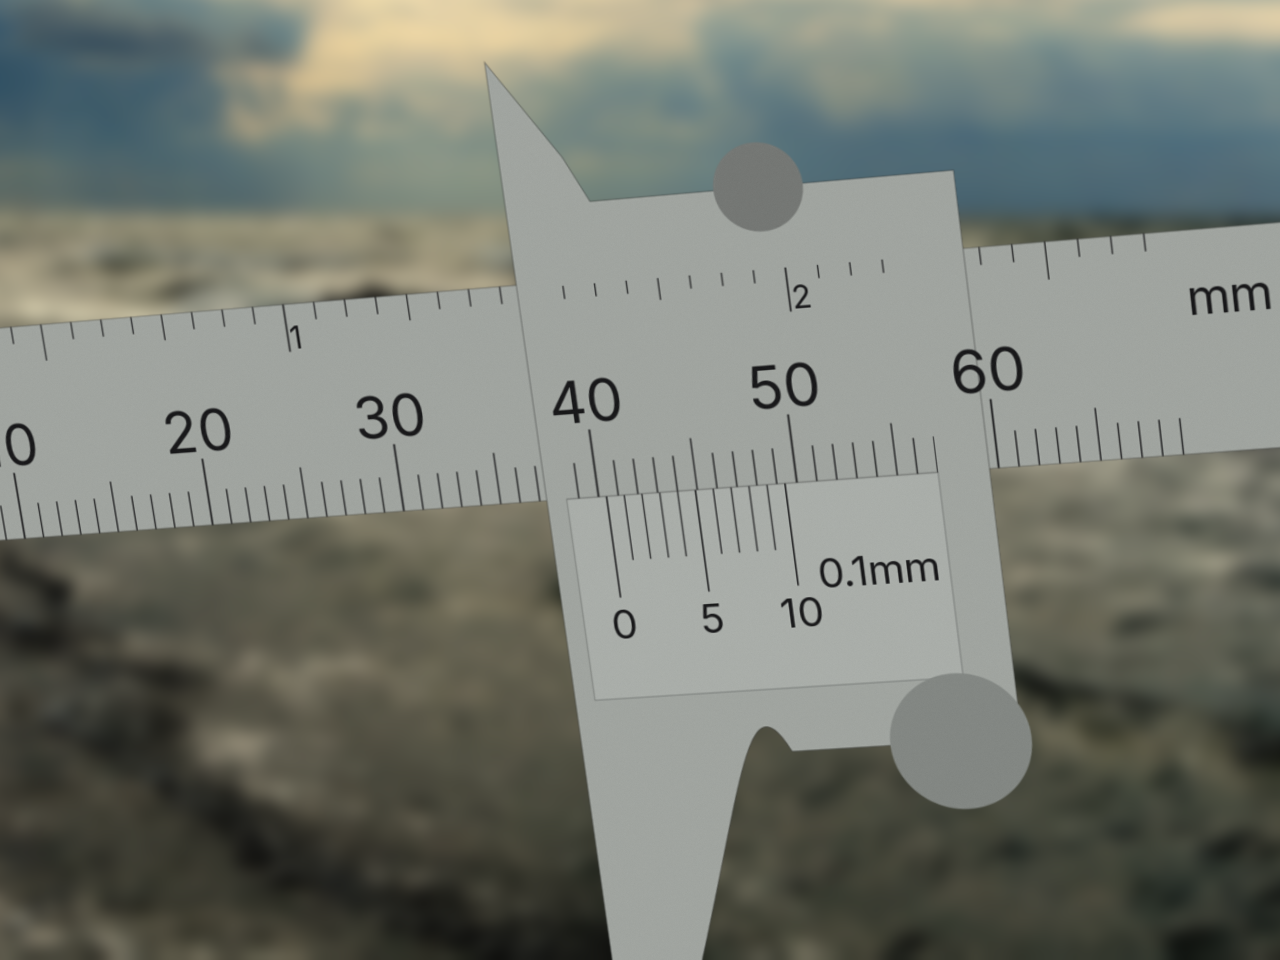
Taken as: 40.4,mm
